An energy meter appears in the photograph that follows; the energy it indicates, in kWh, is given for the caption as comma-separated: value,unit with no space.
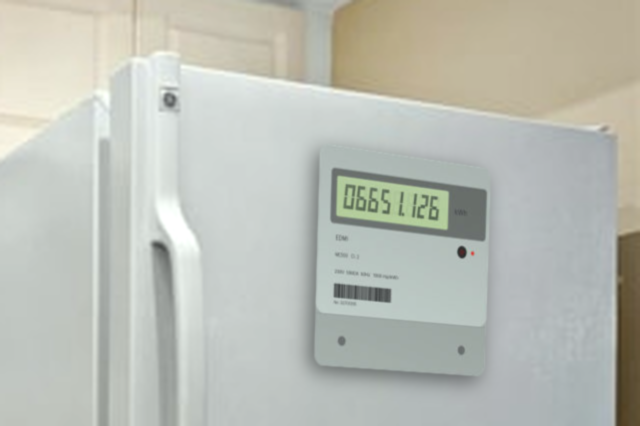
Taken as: 6651.126,kWh
